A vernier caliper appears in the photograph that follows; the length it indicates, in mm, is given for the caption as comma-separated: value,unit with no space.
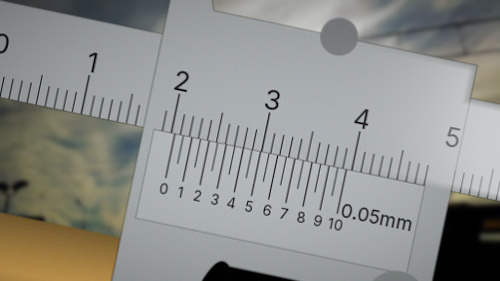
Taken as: 20.4,mm
